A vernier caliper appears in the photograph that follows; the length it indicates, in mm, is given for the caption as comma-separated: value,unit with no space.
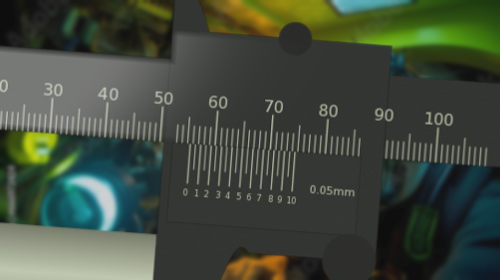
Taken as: 55.5,mm
